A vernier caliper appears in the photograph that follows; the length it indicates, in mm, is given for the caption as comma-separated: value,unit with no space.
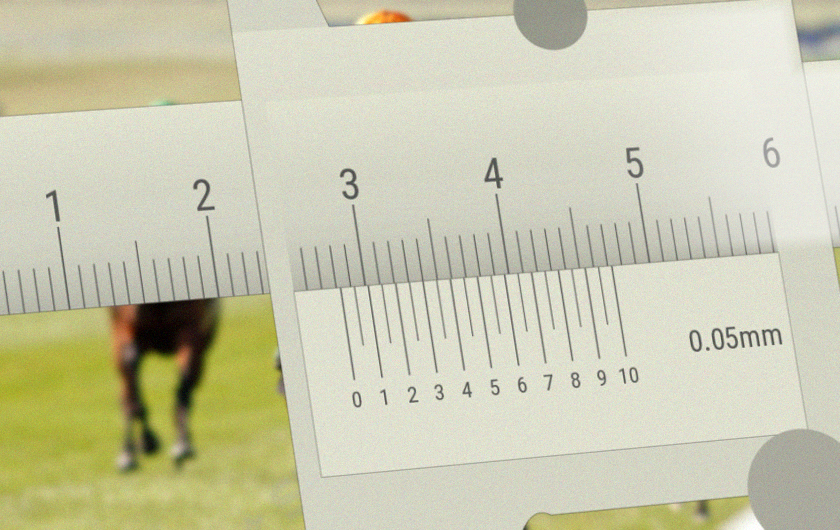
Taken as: 28.3,mm
